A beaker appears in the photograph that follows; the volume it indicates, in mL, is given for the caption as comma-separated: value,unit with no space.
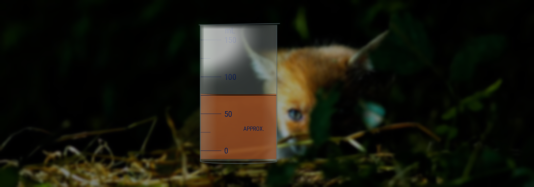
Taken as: 75,mL
